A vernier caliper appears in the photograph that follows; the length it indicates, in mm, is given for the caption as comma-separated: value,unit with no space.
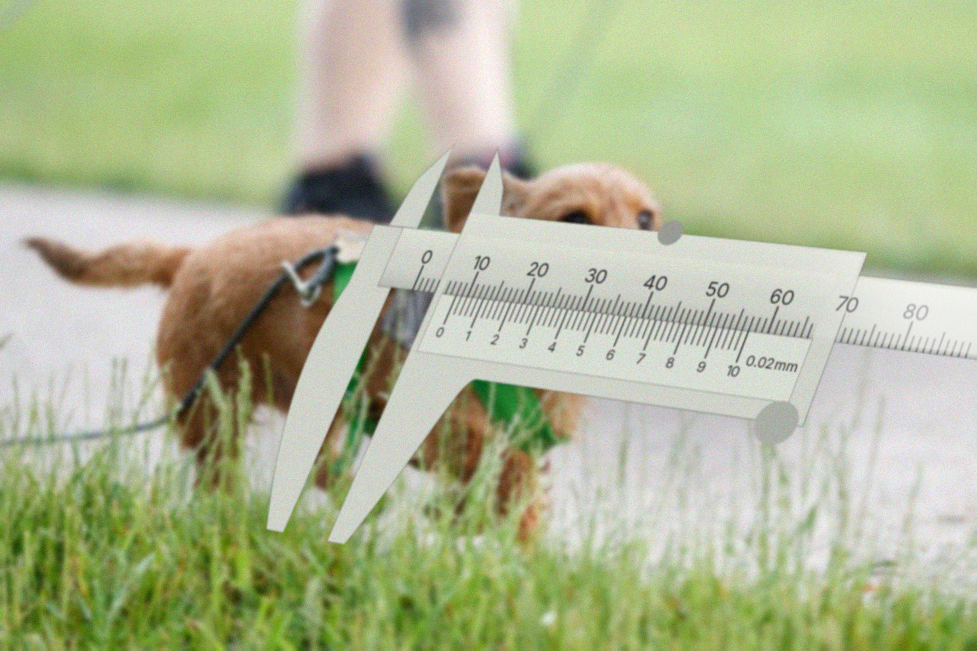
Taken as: 8.0,mm
